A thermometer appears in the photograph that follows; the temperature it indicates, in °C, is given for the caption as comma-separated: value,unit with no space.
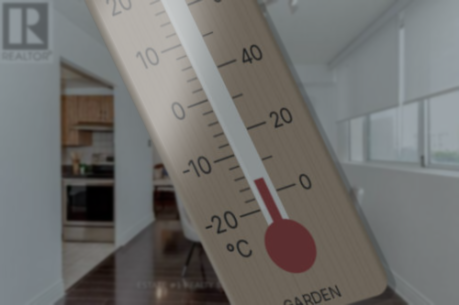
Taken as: -15,°C
